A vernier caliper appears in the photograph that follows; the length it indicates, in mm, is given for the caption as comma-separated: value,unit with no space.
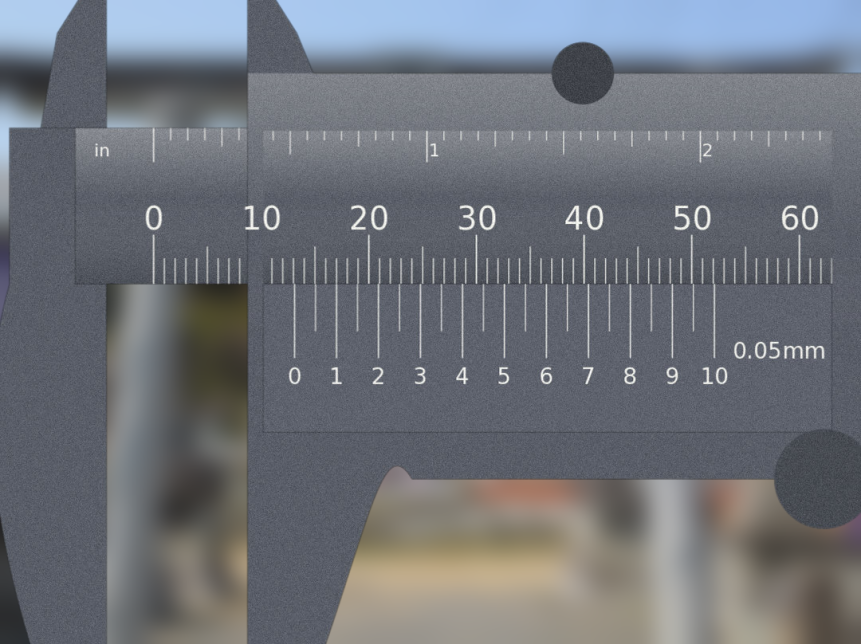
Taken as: 13.1,mm
